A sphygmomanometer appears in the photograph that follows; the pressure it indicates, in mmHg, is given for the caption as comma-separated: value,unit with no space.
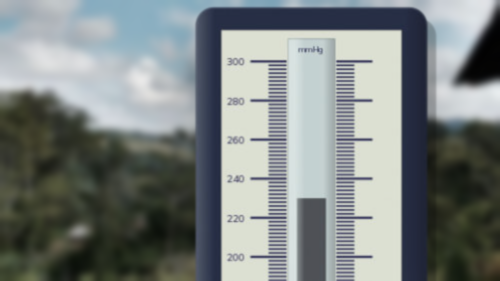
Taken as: 230,mmHg
